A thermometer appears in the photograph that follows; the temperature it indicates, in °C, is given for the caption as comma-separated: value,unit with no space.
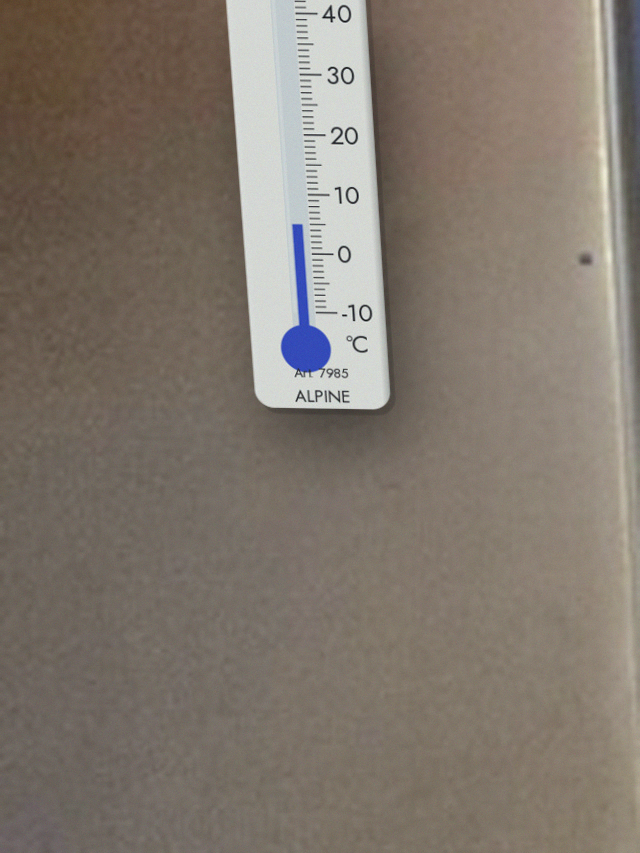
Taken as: 5,°C
